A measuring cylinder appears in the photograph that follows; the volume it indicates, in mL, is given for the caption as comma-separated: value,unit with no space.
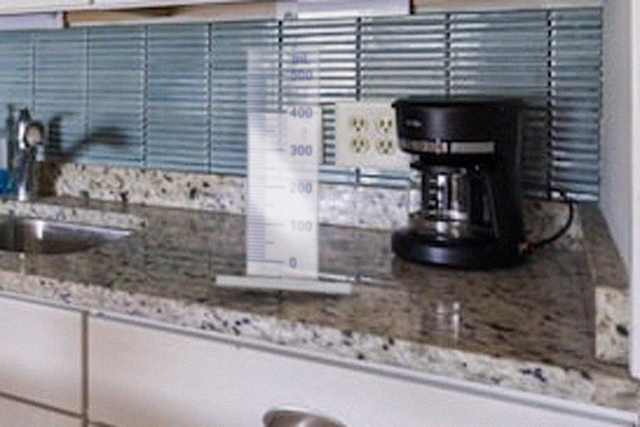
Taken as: 400,mL
